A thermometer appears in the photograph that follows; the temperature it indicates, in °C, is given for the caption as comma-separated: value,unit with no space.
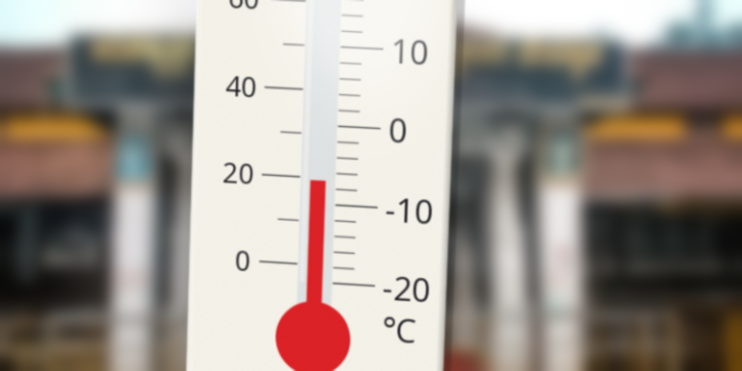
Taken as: -7,°C
